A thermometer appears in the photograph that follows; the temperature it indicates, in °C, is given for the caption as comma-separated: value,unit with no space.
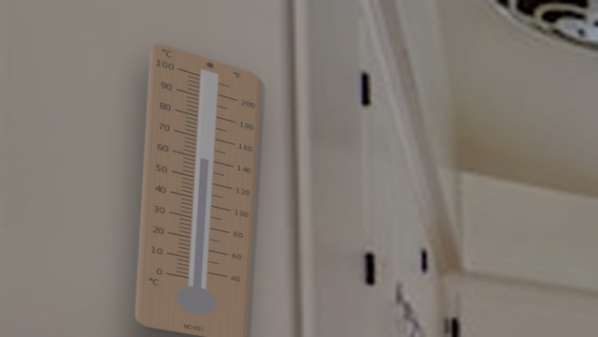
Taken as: 60,°C
